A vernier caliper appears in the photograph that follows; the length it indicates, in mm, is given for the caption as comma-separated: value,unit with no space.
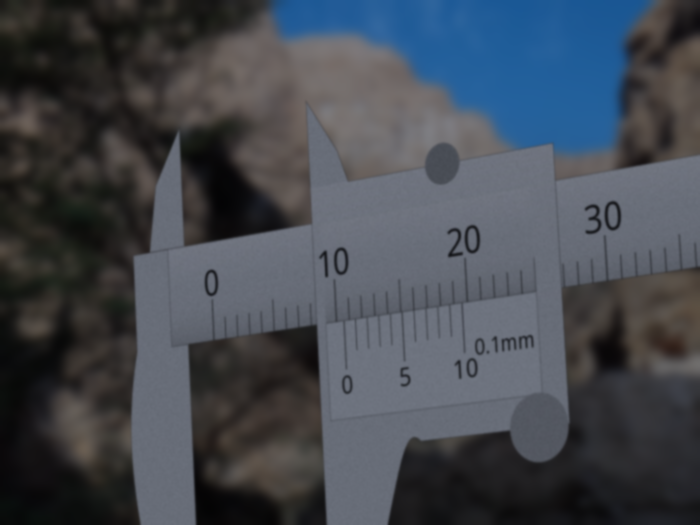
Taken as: 10.6,mm
